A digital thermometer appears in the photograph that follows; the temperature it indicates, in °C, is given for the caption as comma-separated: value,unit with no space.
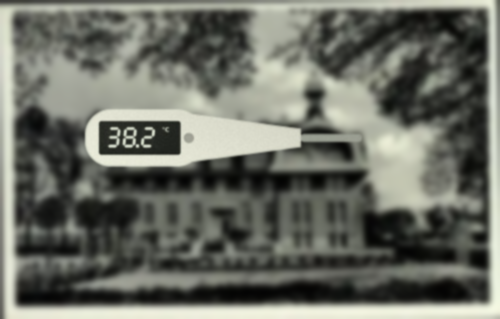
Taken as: 38.2,°C
